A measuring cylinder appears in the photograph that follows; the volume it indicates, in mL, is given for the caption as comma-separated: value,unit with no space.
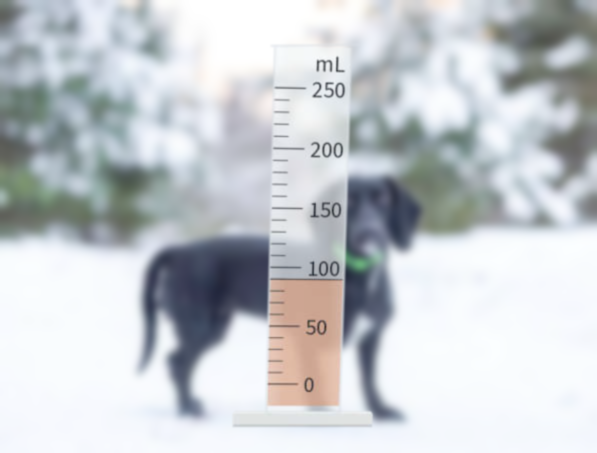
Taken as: 90,mL
